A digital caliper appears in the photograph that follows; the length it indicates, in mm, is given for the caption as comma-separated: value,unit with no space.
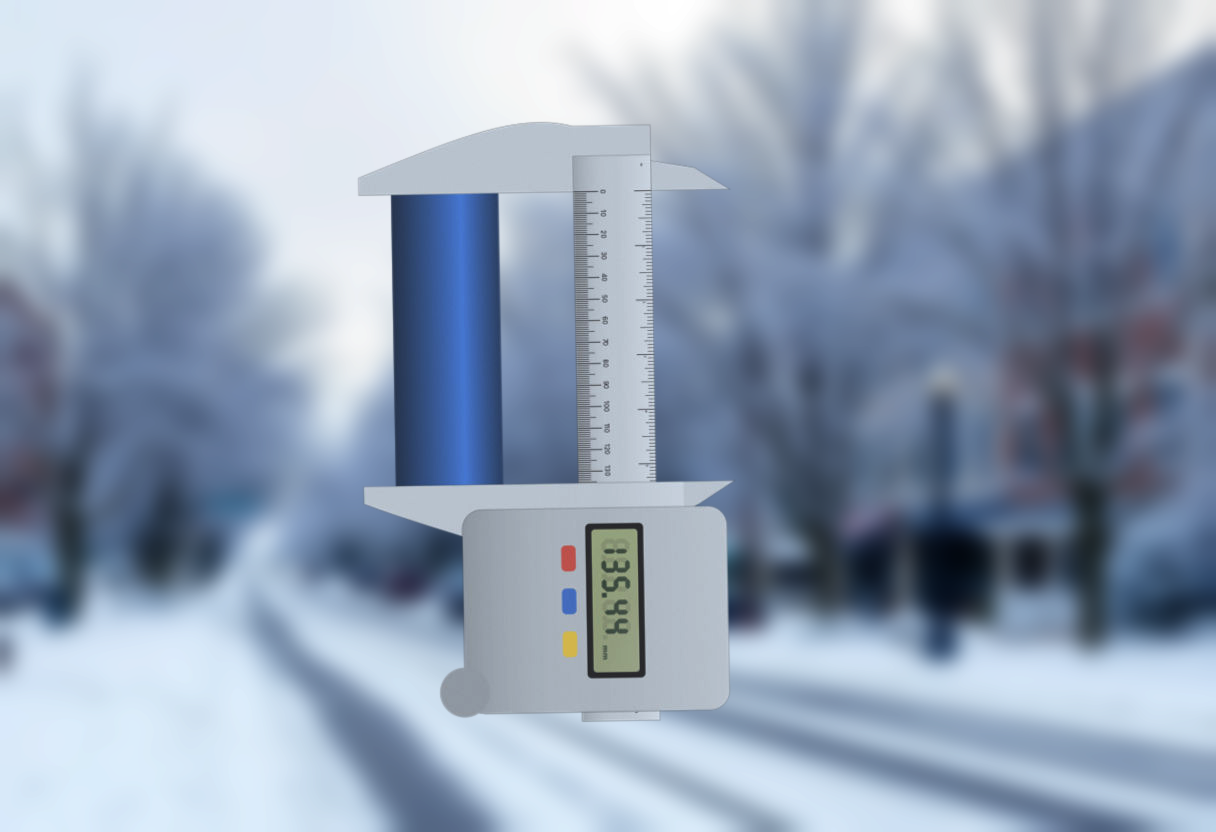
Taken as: 135.44,mm
